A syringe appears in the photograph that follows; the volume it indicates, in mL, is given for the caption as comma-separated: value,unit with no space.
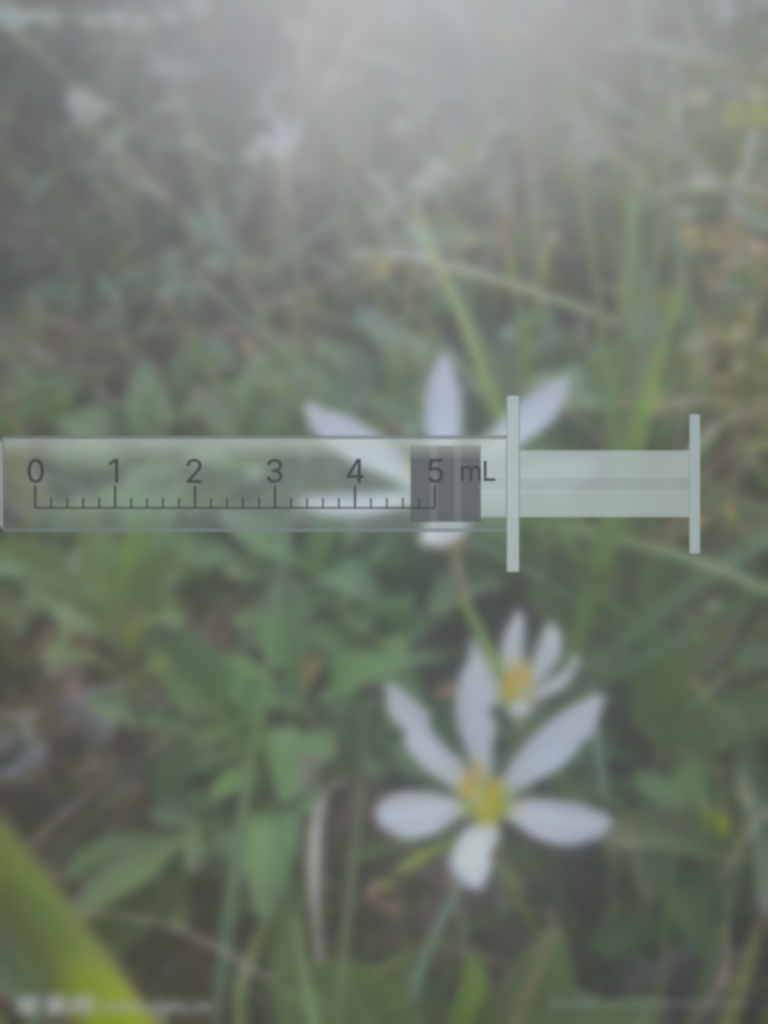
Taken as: 4.7,mL
